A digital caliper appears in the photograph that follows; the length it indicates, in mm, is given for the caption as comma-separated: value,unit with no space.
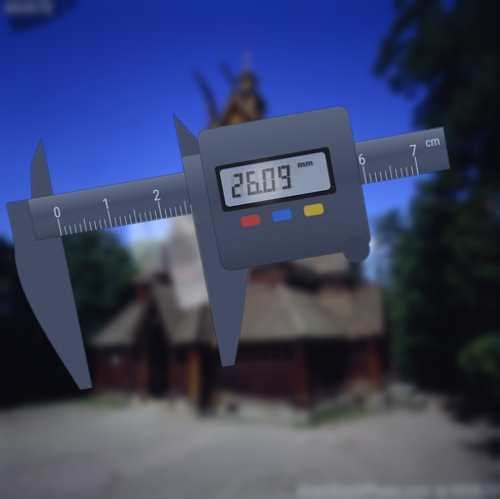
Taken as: 26.09,mm
